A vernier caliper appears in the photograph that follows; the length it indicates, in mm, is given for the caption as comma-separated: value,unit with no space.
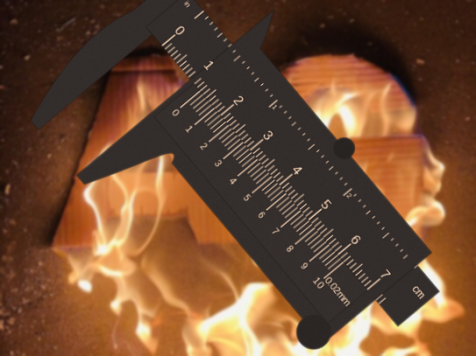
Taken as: 13.0,mm
